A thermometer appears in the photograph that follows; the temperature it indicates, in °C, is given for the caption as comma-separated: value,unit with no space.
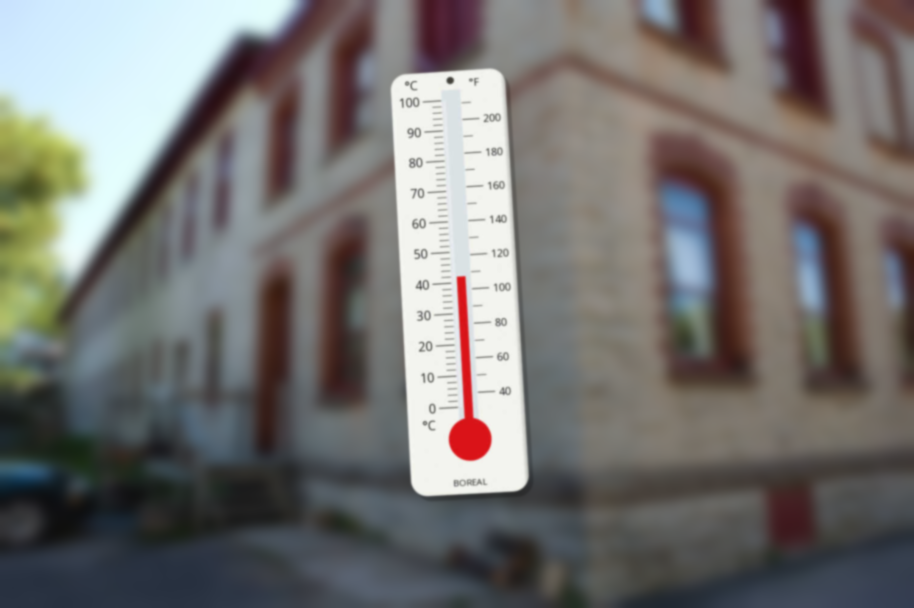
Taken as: 42,°C
